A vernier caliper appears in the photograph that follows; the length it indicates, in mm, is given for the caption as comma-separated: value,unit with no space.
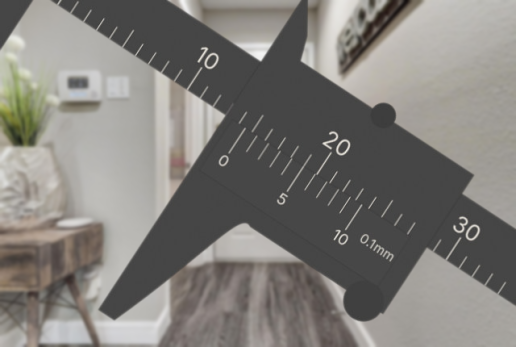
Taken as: 14.5,mm
